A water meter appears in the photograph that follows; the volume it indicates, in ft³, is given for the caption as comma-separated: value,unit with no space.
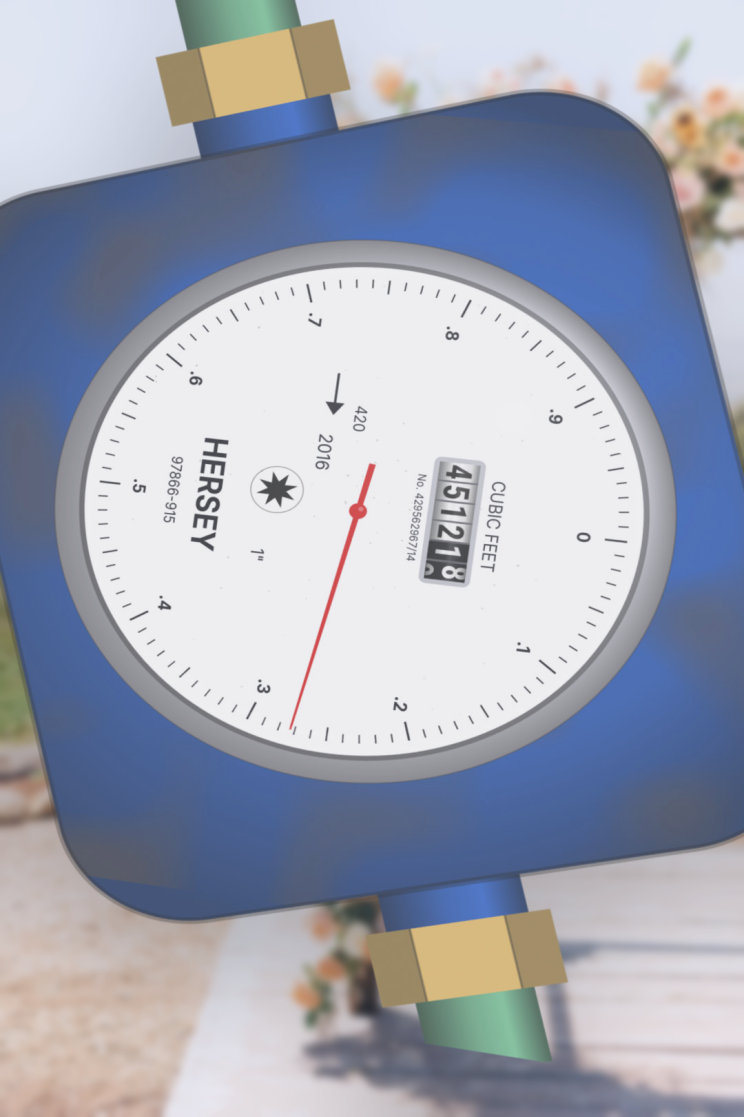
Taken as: 451218.27,ft³
